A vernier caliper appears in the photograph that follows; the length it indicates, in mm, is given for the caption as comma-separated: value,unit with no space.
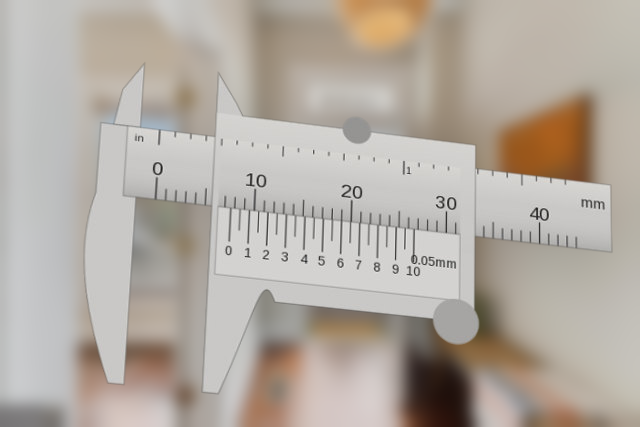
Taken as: 7.6,mm
